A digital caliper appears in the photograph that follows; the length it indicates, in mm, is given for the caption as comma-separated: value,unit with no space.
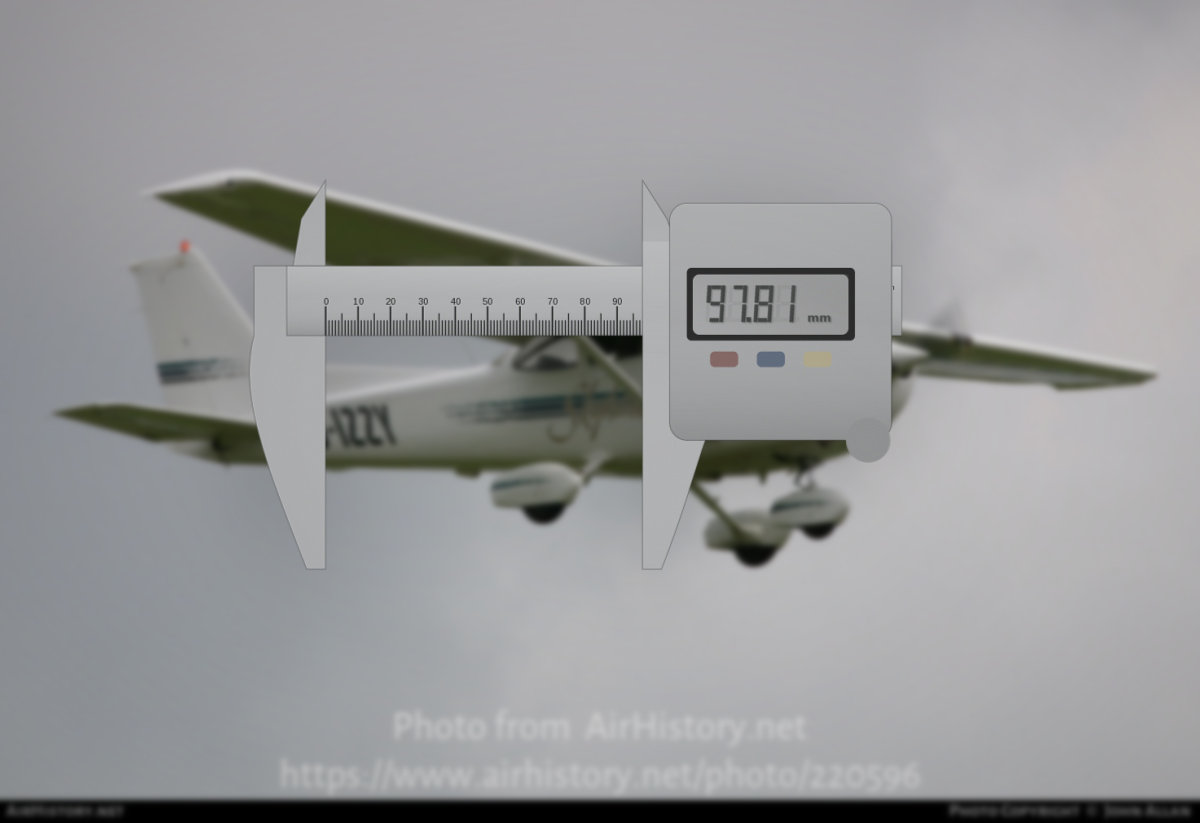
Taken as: 97.81,mm
